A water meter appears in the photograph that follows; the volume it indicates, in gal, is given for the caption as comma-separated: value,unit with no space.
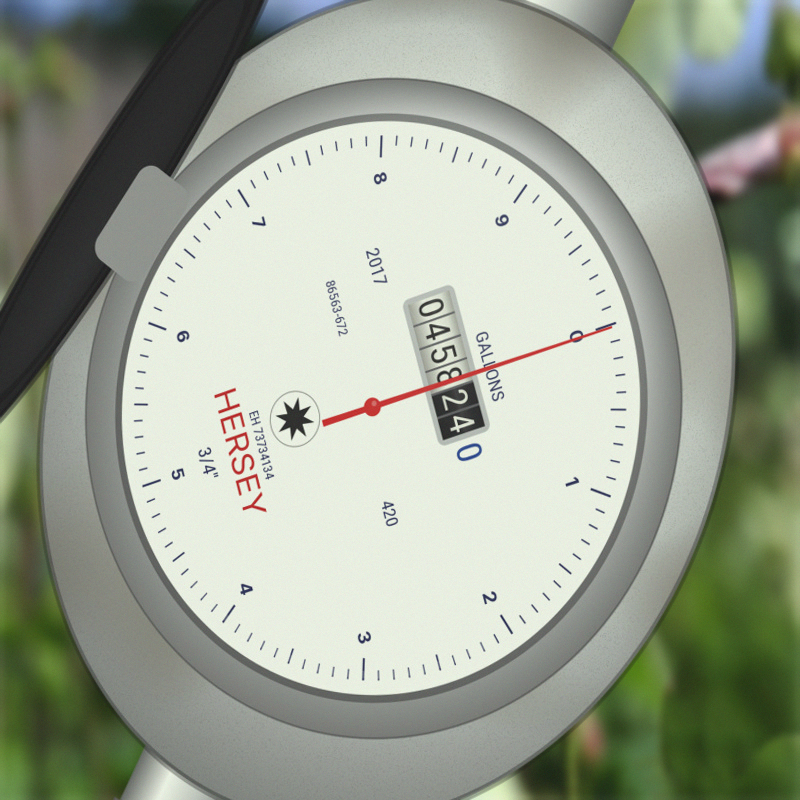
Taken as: 458240.0,gal
